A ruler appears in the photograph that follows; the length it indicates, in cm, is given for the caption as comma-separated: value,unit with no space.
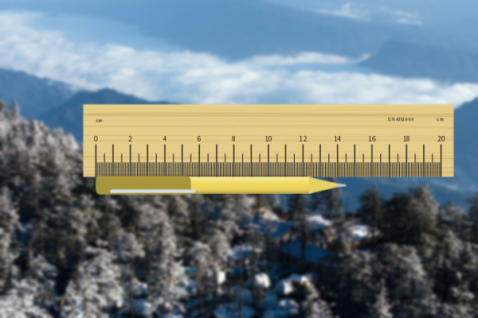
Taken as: 14.5,cm
